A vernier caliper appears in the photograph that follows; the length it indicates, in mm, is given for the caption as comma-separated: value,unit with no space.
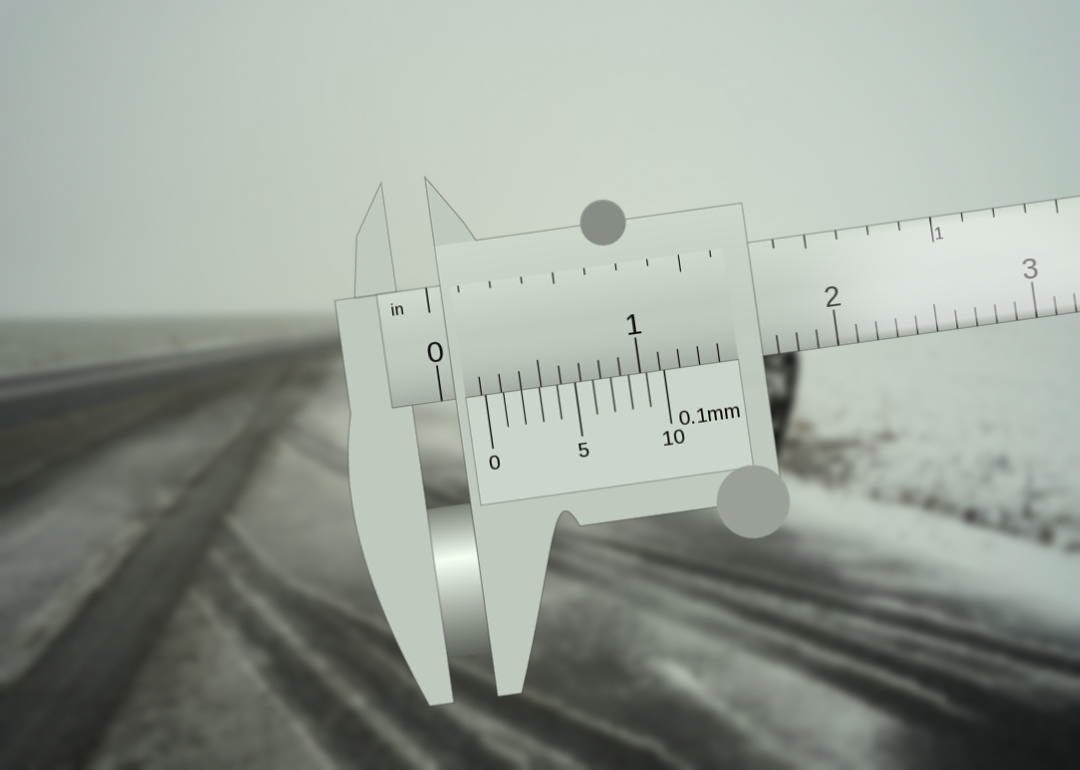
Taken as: 2.2,mm
